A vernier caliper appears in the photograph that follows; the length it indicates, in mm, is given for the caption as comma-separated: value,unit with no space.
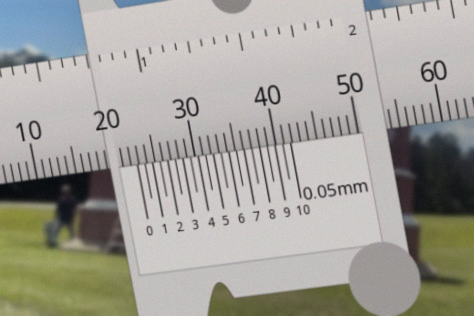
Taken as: 22.8,mm
